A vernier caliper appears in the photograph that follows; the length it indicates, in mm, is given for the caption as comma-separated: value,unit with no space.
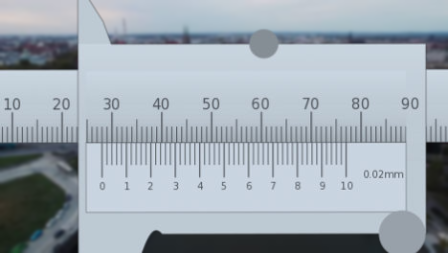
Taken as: 28.0,mm
